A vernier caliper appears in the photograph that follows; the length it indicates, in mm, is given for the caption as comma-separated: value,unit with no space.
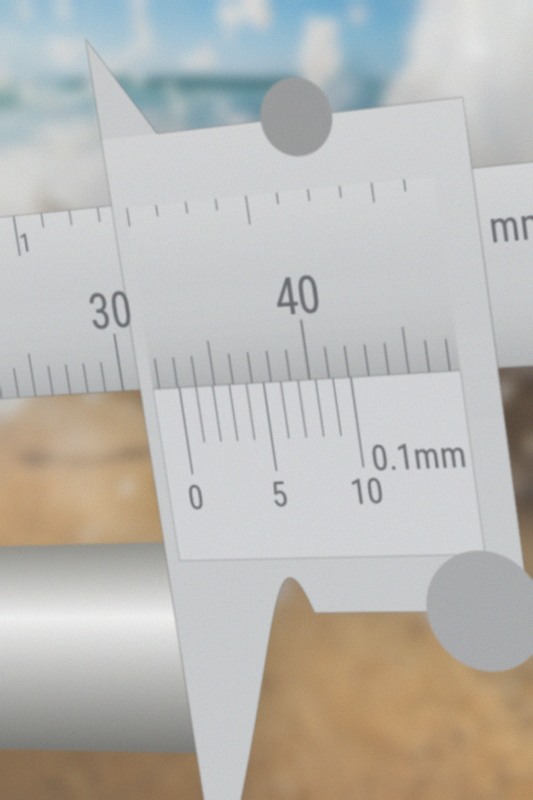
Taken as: 33.1,mm
